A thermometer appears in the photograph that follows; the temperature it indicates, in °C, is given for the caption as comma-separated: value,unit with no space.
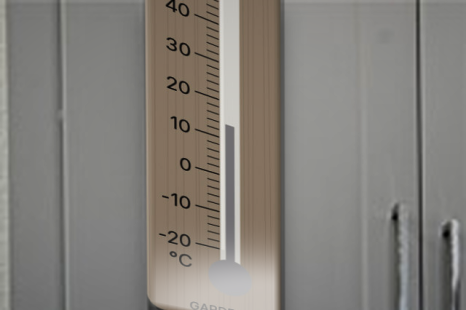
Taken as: 14,°C
